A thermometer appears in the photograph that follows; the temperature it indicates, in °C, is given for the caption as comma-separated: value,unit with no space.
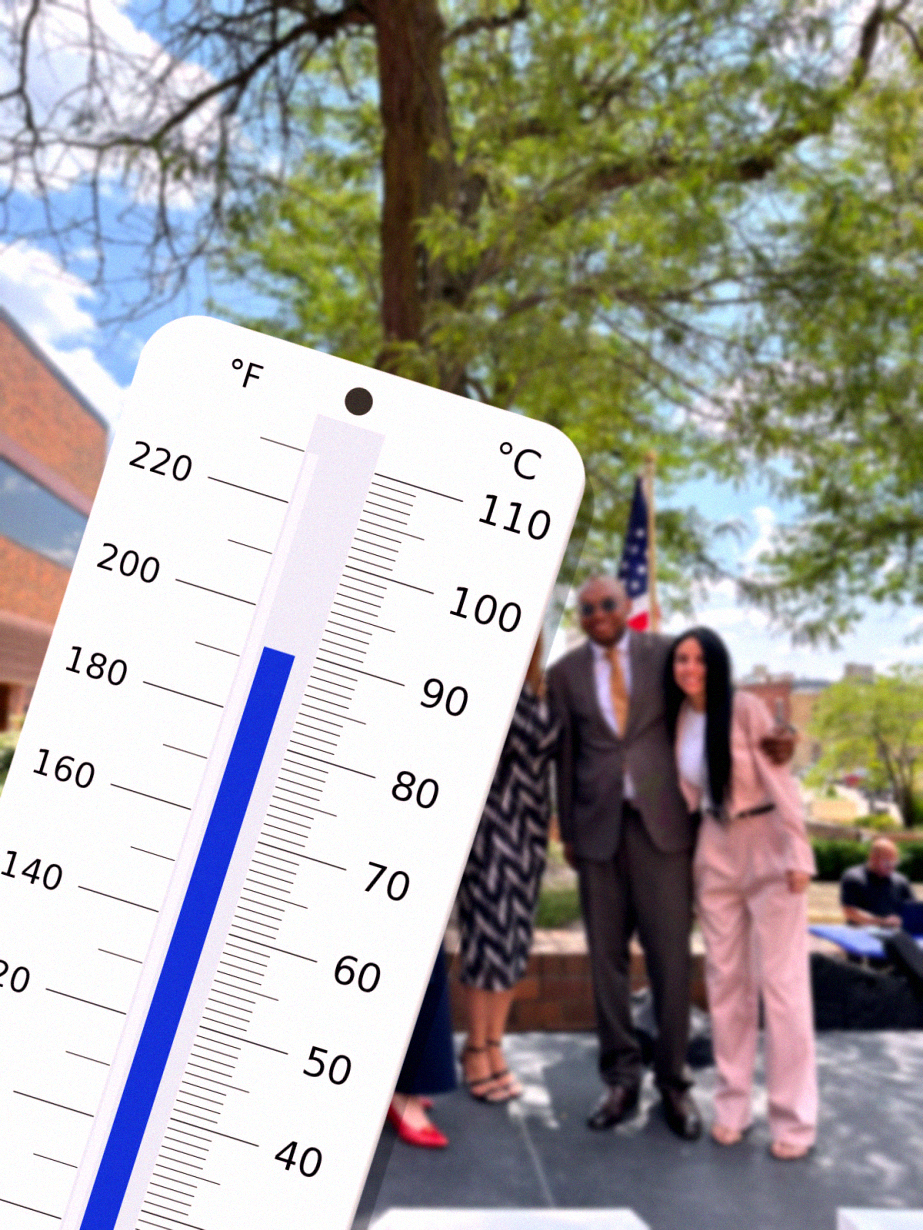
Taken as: 89.5,°C
